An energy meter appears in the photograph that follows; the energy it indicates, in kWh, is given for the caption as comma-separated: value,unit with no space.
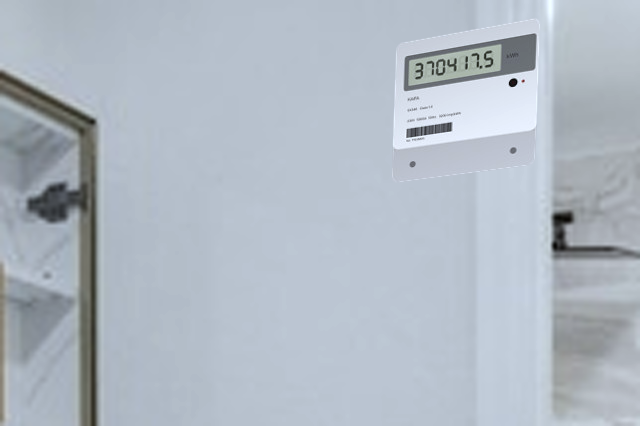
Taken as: 370417.5,kWh
